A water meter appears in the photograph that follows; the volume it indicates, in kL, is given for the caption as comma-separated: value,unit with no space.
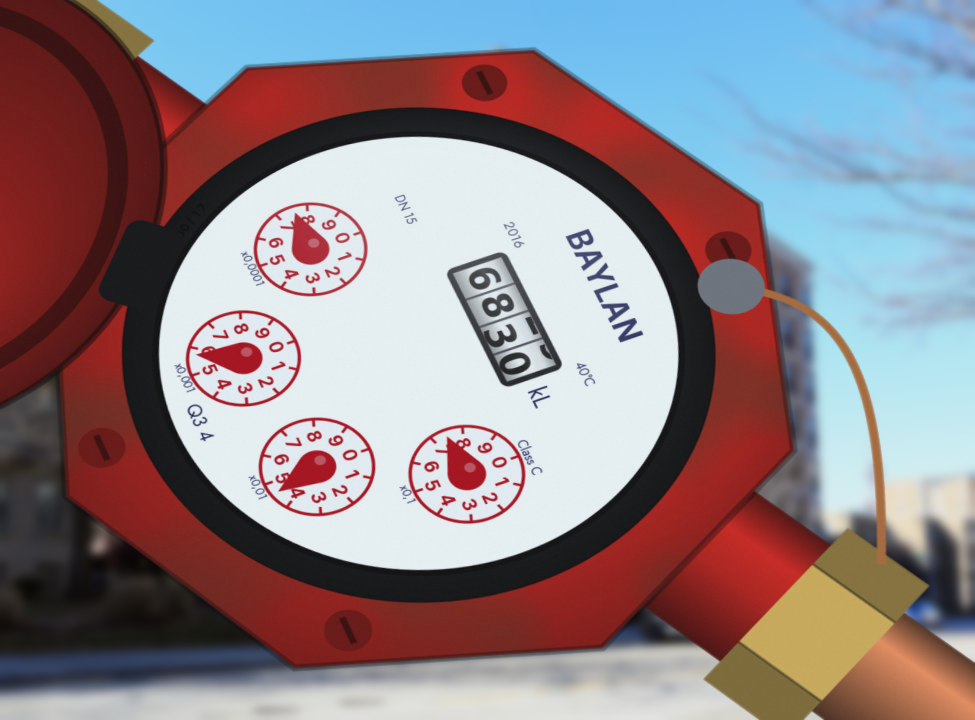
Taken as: 6829.7457,kL
